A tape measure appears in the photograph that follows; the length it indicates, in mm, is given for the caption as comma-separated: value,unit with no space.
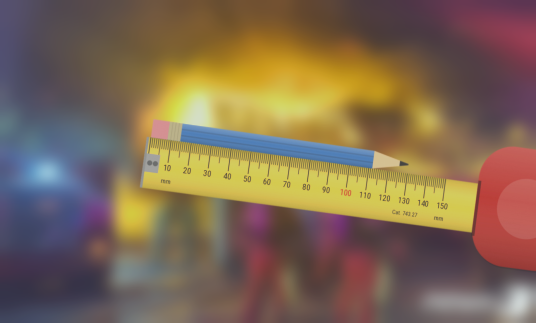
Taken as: 130,mm
